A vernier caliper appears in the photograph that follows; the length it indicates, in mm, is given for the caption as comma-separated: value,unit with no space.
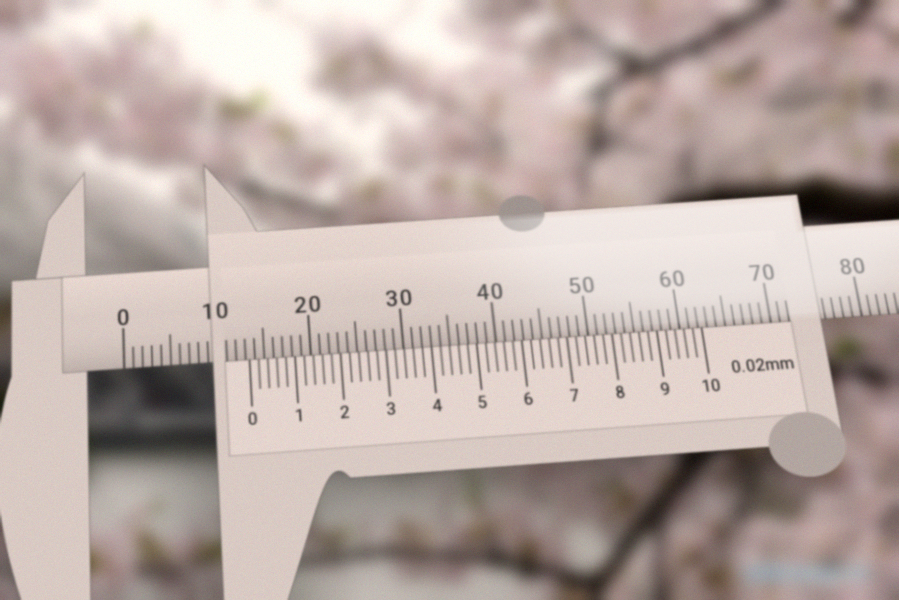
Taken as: 13.4,mm
